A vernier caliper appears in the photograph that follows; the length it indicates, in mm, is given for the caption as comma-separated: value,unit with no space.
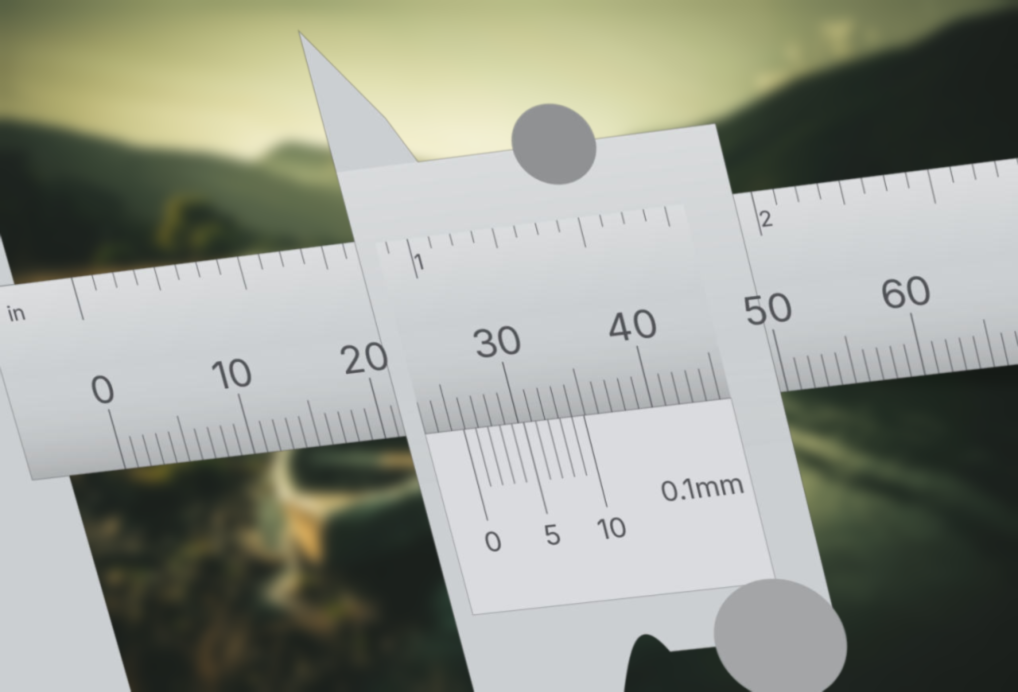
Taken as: 25.9,mm
